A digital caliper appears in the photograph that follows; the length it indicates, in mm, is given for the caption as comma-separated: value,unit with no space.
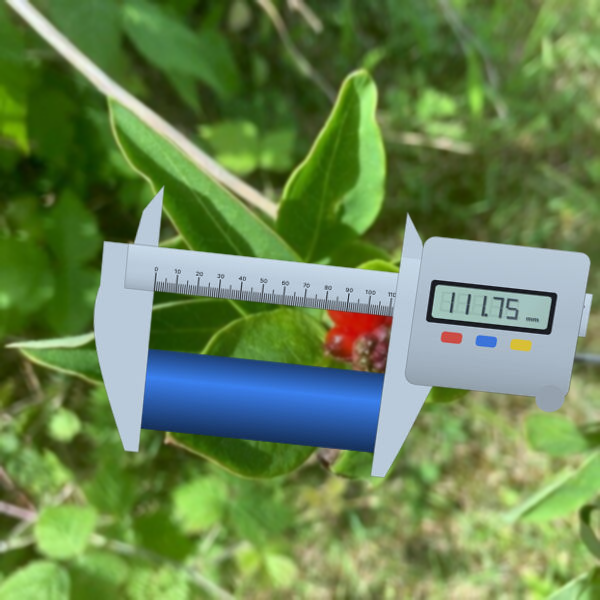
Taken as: 111.75,mm
